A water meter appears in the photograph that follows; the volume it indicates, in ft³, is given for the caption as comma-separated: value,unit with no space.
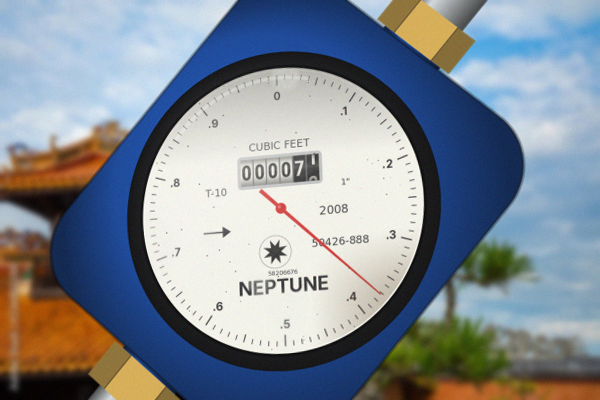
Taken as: 71.37,ft³
